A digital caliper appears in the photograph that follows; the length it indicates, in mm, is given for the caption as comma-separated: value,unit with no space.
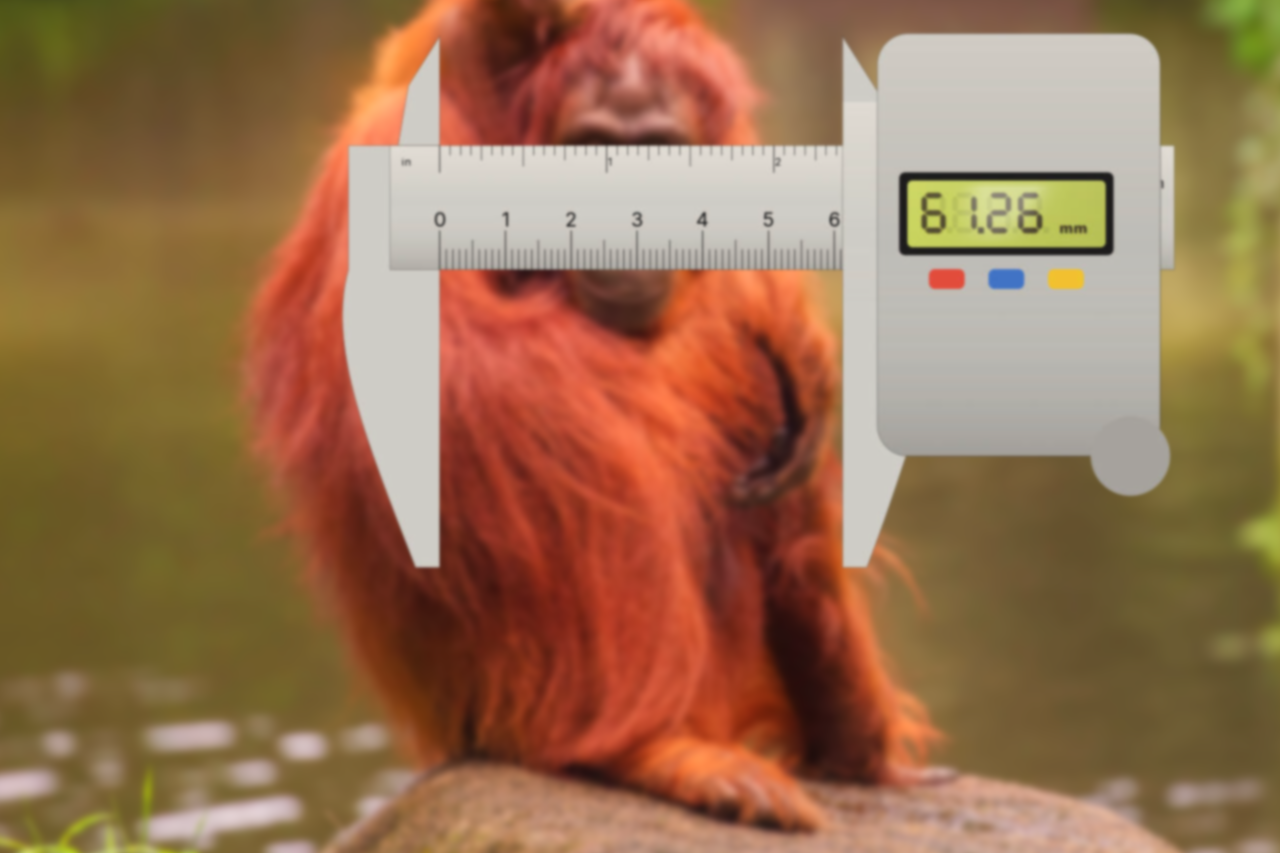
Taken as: 61.26,mm
